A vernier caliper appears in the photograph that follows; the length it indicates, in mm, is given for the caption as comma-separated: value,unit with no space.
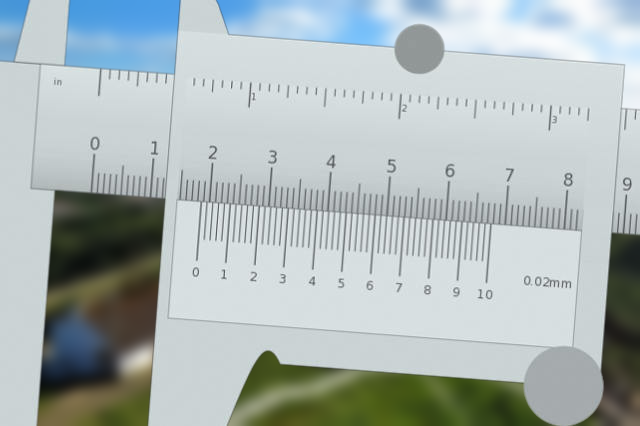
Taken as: 18.6,mm
